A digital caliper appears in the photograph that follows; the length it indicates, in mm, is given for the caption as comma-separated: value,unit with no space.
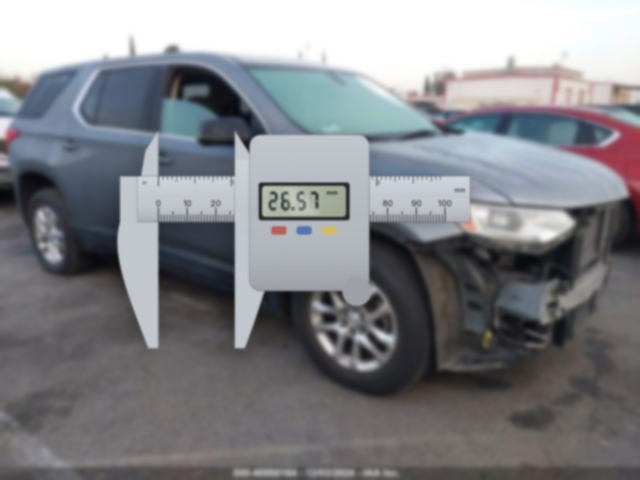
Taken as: 26.57,mm
